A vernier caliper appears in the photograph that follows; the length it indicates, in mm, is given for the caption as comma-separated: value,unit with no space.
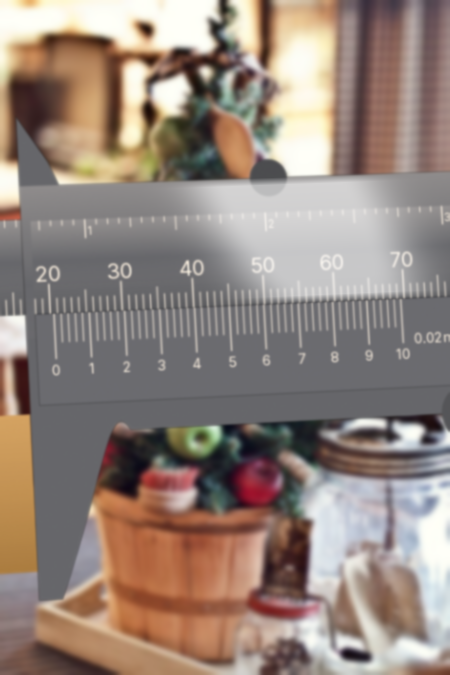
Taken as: 20.5,mm
